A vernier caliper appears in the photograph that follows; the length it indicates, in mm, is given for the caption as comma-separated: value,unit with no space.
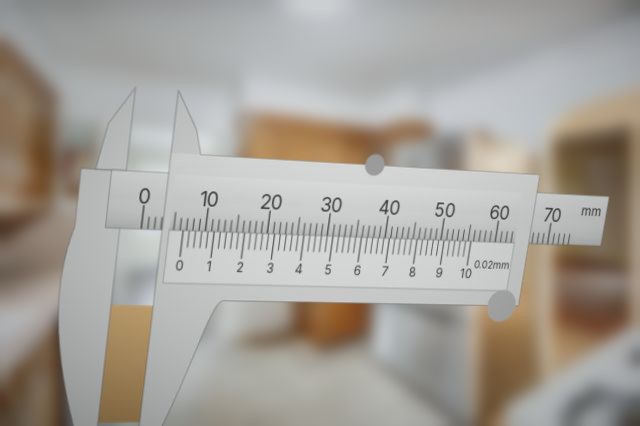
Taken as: 6.5,mm
